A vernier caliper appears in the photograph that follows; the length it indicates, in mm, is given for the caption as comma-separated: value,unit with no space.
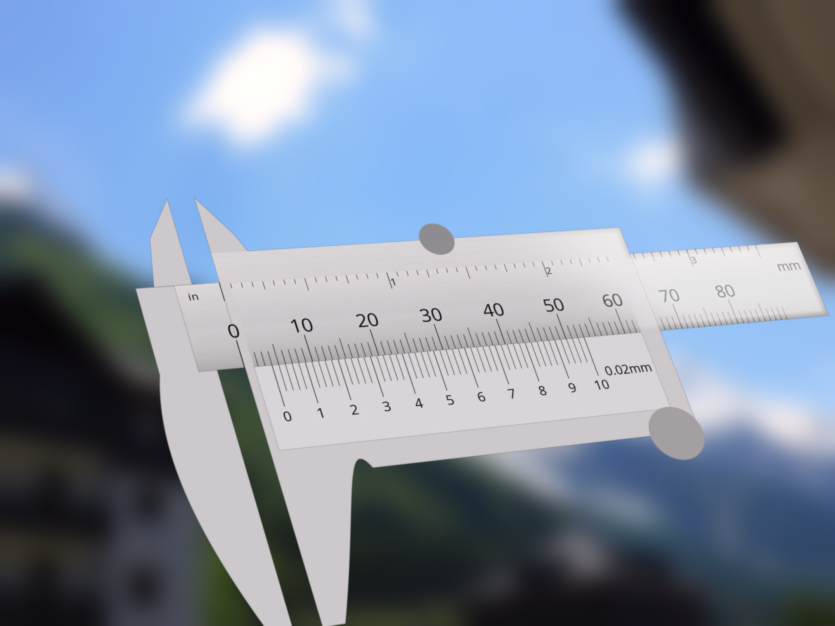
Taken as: 4.0,mm
